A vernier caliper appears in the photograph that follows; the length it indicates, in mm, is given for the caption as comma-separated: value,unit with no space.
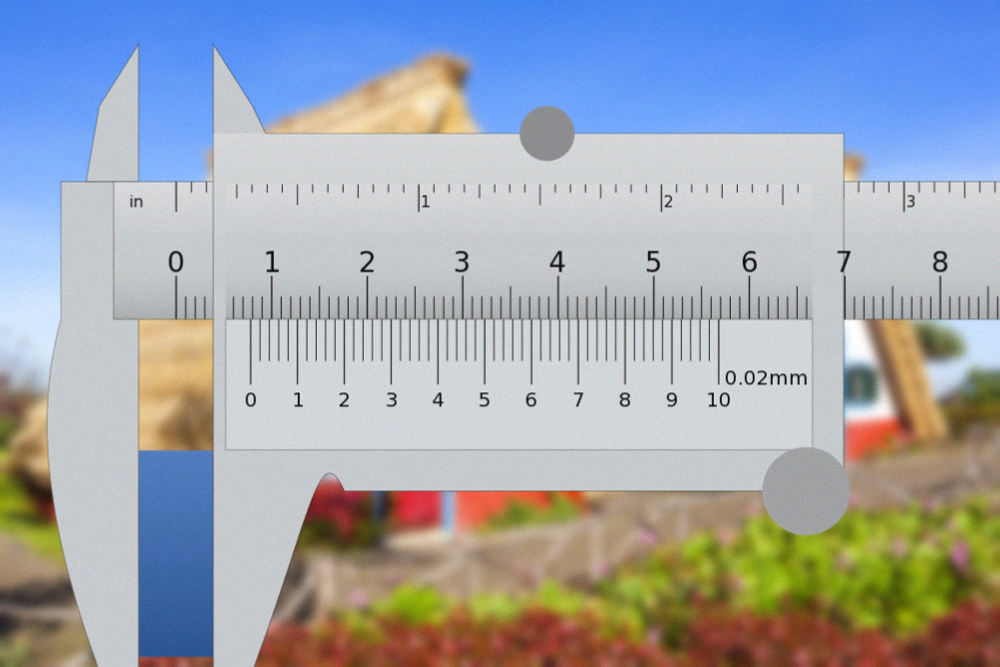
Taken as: 7.8,mm
